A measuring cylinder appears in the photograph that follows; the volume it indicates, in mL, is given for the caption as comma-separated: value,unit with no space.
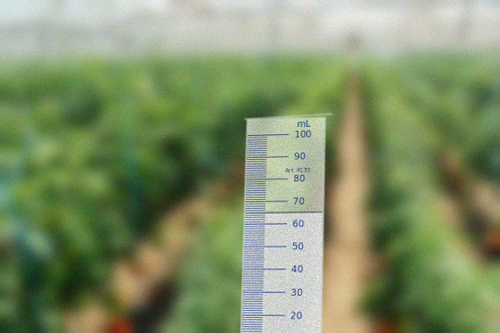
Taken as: 65,mL
